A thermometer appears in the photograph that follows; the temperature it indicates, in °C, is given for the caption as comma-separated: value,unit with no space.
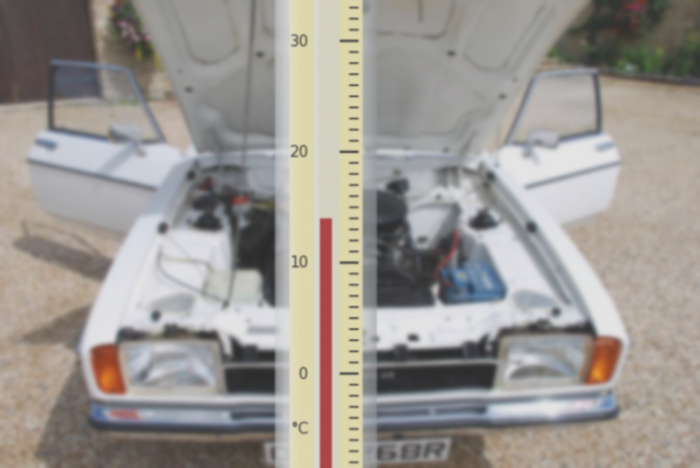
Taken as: 14,°C
